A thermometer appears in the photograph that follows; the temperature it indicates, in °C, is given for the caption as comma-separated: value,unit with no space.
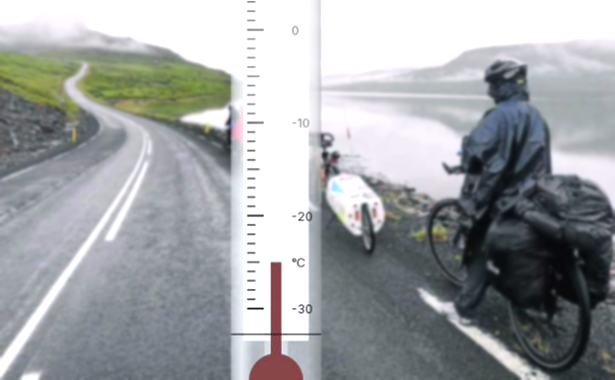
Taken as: -25,°C
